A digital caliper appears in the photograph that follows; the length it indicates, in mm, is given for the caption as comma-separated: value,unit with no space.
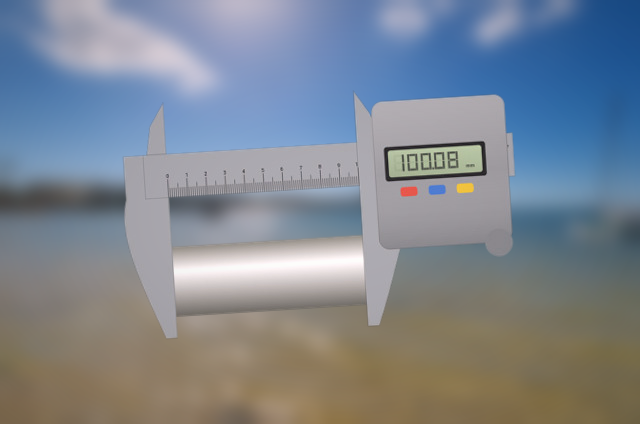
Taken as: 100.08,mm
